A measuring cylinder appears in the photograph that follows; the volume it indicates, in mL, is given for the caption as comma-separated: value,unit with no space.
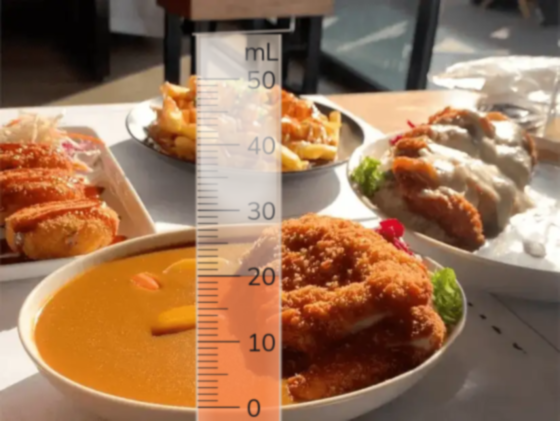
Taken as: 20,mL
